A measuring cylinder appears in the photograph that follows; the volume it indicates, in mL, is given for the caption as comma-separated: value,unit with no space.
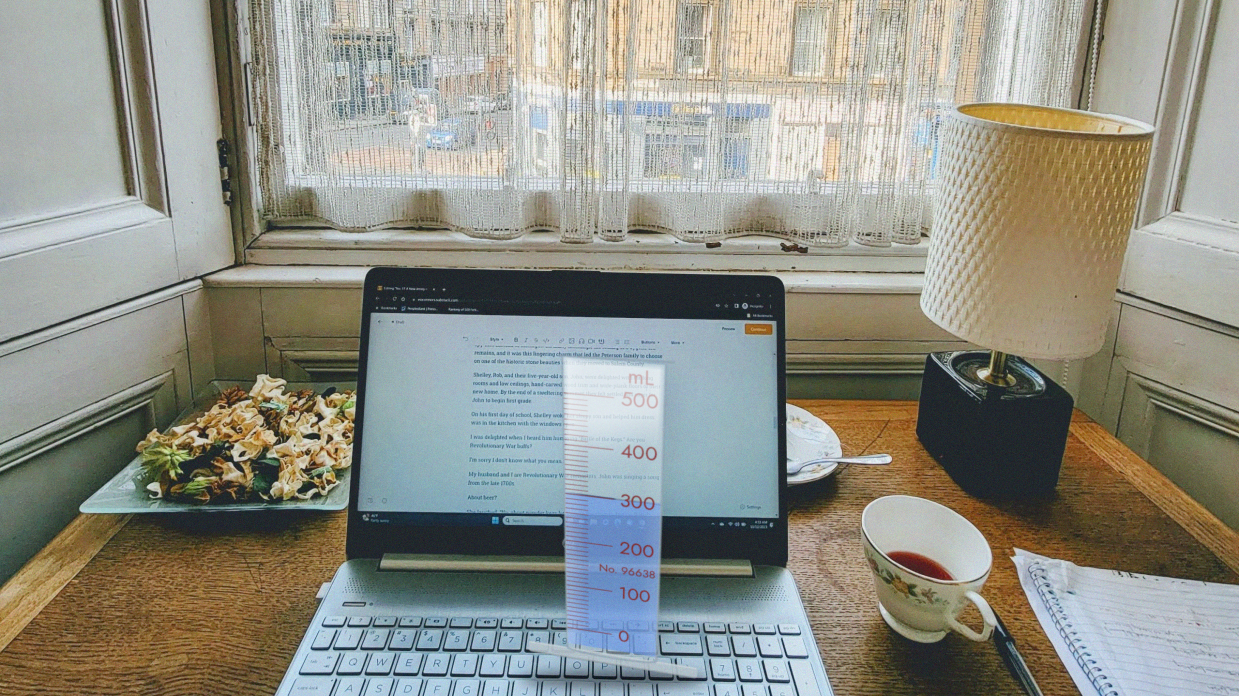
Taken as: 300,mL
